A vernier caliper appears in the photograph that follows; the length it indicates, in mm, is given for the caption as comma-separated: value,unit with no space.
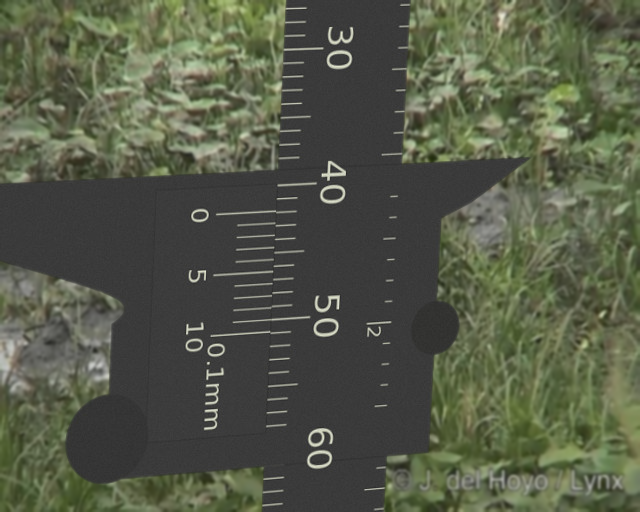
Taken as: 41.9,mm
